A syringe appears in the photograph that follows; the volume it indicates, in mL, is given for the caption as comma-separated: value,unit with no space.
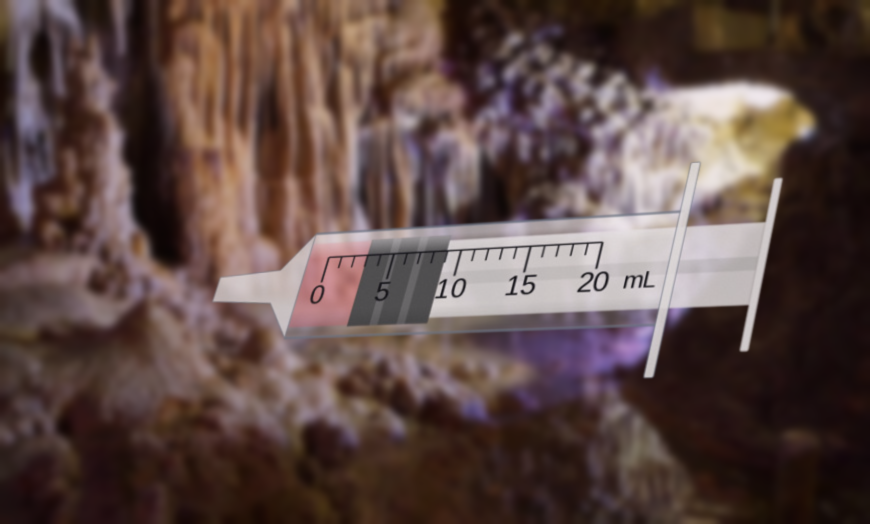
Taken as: 3,mL
